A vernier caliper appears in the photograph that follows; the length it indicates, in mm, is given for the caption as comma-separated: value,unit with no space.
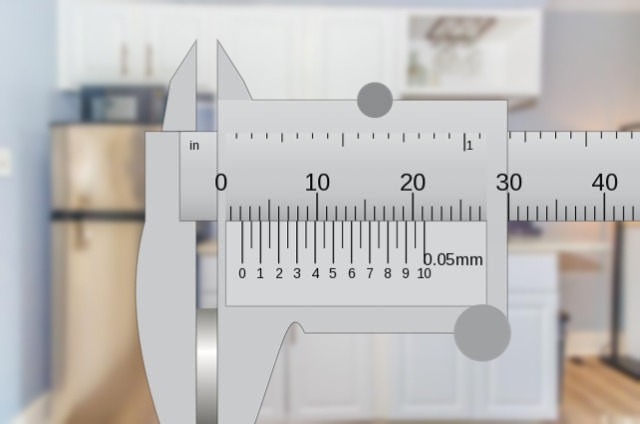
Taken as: 2.2,mm
